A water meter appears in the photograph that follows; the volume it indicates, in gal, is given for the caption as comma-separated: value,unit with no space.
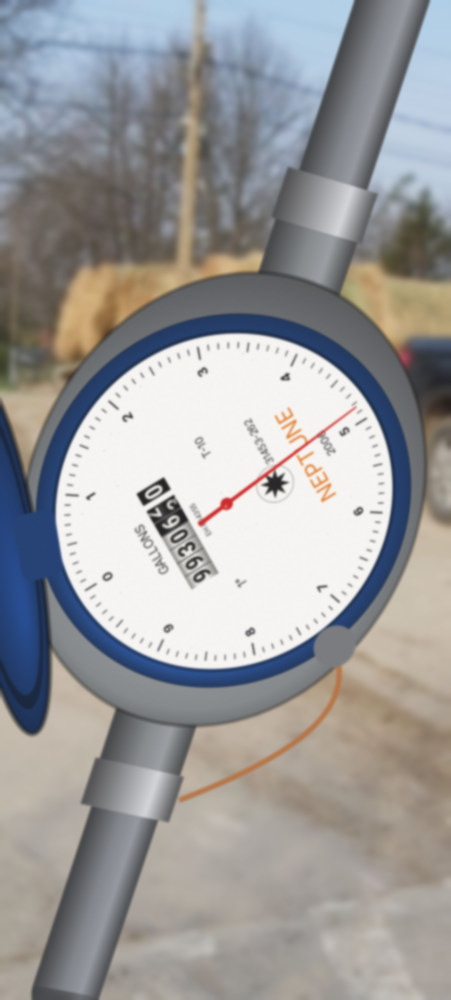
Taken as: 9930624.8,gal
